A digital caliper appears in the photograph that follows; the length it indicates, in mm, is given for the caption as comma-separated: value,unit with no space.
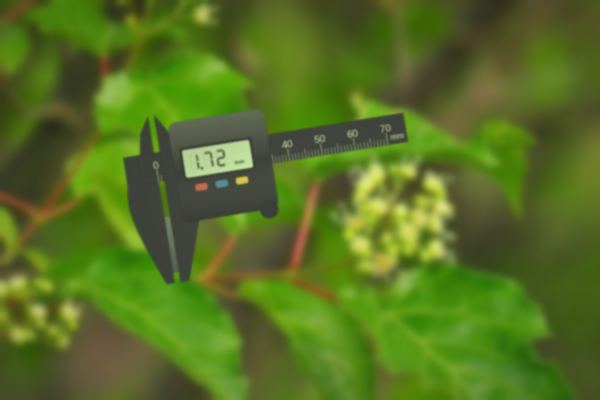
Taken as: 1.72,mm
